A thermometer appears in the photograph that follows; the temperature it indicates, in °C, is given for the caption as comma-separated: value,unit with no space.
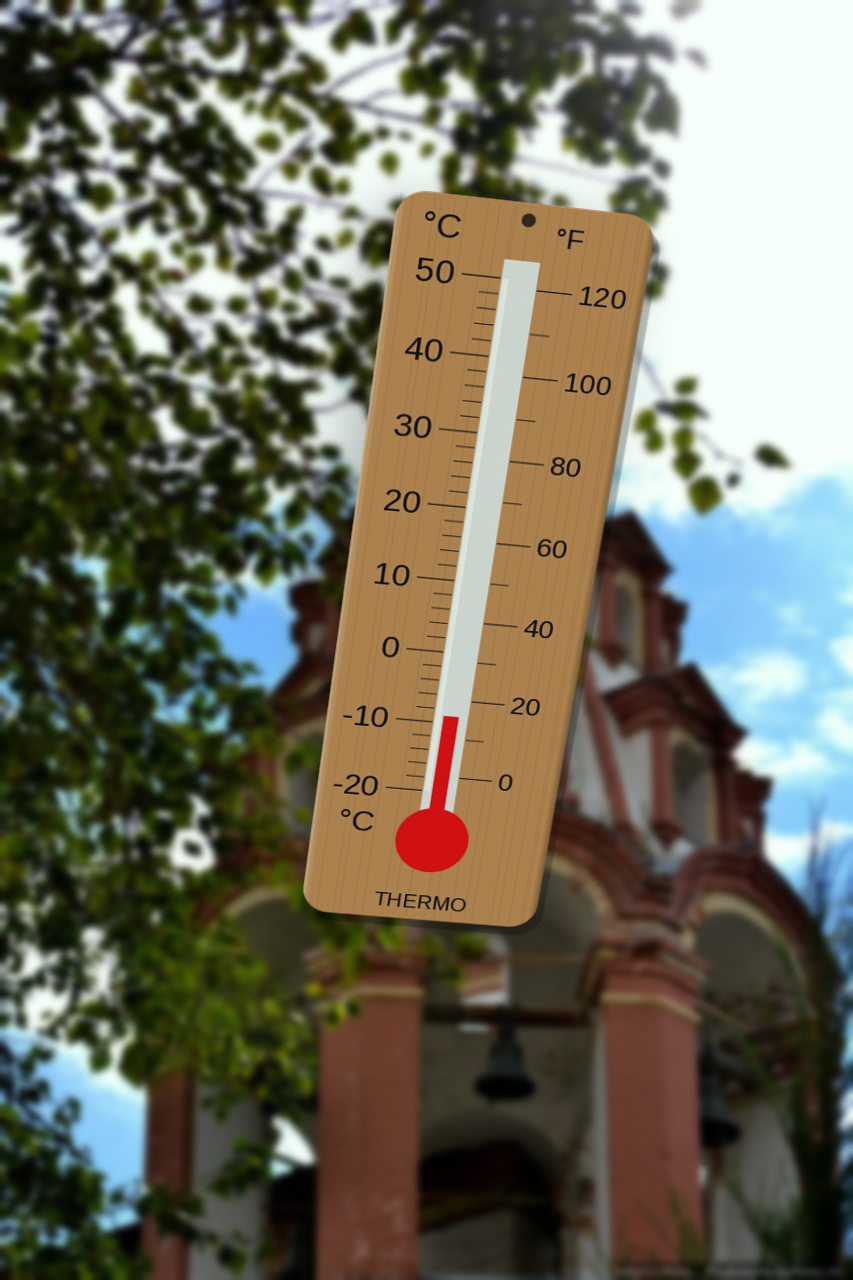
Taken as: -9,°C
